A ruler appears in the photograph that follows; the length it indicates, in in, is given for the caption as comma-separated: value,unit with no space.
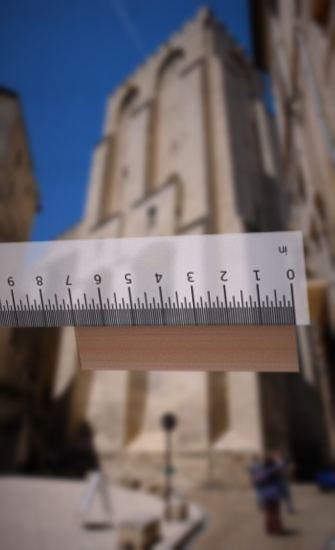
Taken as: 7,in
